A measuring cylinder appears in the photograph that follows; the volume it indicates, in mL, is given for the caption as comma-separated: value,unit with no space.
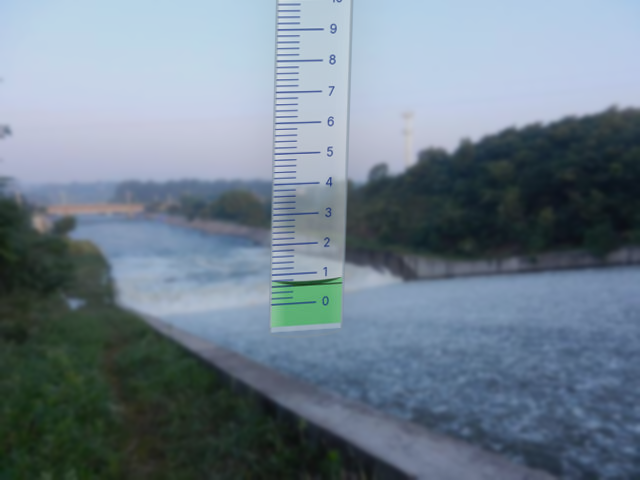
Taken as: 0.6,mL
